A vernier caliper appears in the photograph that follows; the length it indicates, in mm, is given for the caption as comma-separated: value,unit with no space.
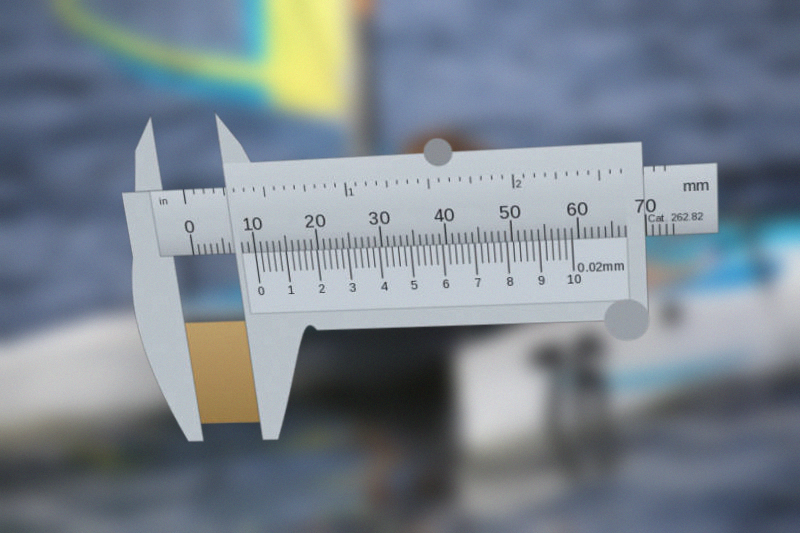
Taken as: 10.0,mm
